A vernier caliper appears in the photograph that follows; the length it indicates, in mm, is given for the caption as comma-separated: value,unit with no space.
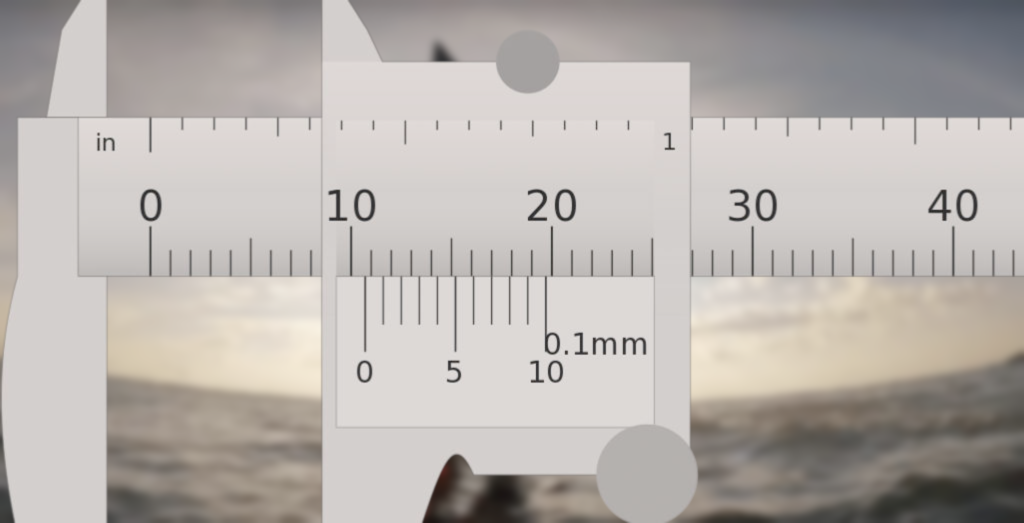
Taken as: 10.7,mm
